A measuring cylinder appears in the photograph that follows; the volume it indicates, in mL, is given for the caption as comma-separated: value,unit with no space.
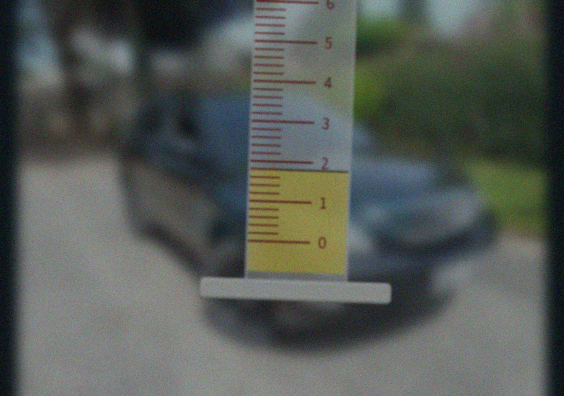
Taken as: 1.8,mL
